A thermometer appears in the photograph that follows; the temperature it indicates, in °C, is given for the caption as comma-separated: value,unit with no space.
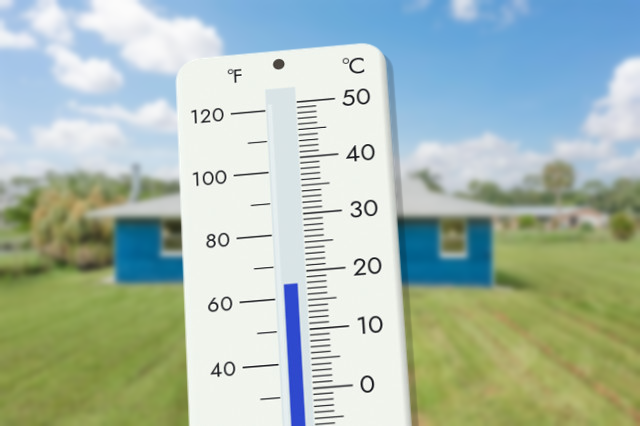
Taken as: 18,°C
